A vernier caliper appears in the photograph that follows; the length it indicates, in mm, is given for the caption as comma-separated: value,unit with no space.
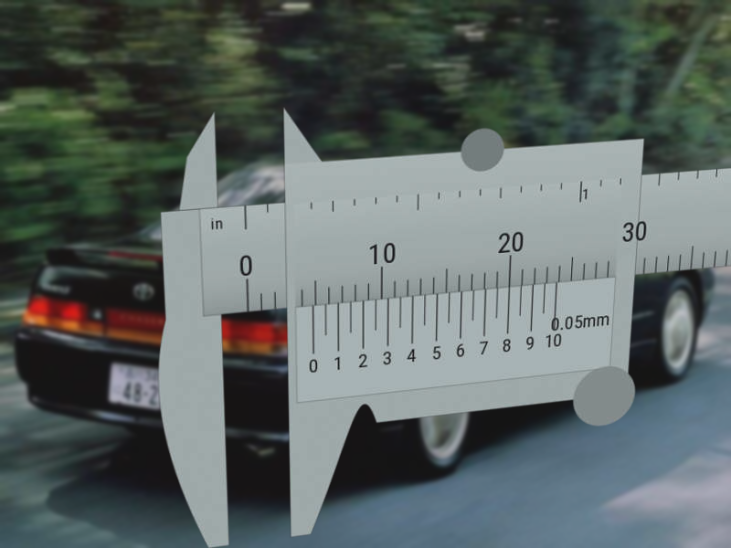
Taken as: 4.8,mm
